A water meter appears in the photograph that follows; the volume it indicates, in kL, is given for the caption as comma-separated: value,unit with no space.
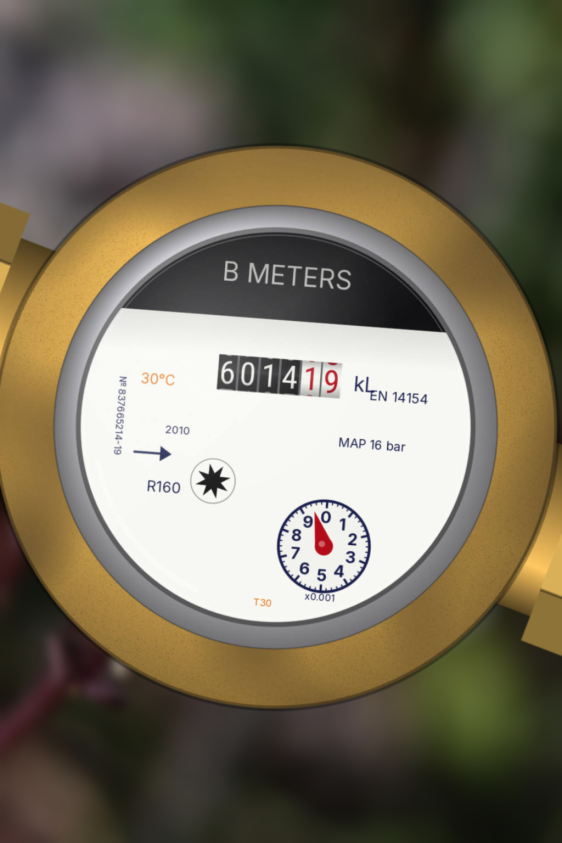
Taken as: 6014.189,kL
